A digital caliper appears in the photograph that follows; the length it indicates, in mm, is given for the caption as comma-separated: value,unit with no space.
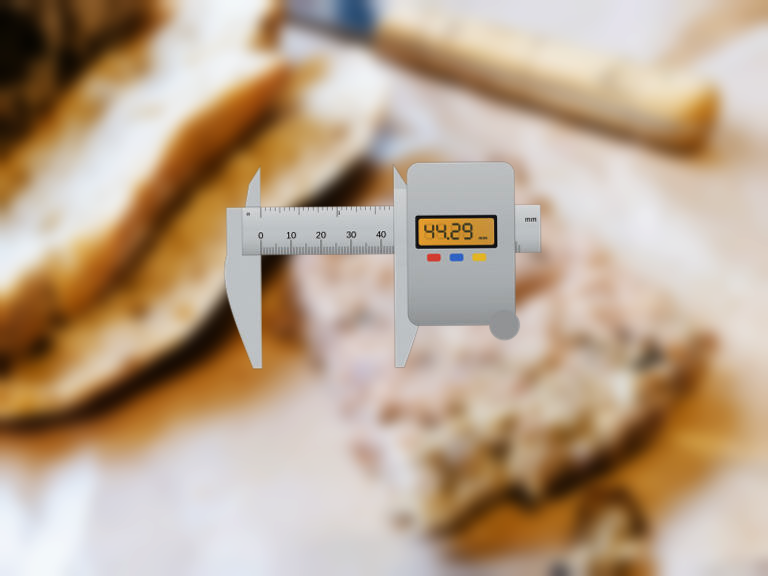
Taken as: 44.29,mm
